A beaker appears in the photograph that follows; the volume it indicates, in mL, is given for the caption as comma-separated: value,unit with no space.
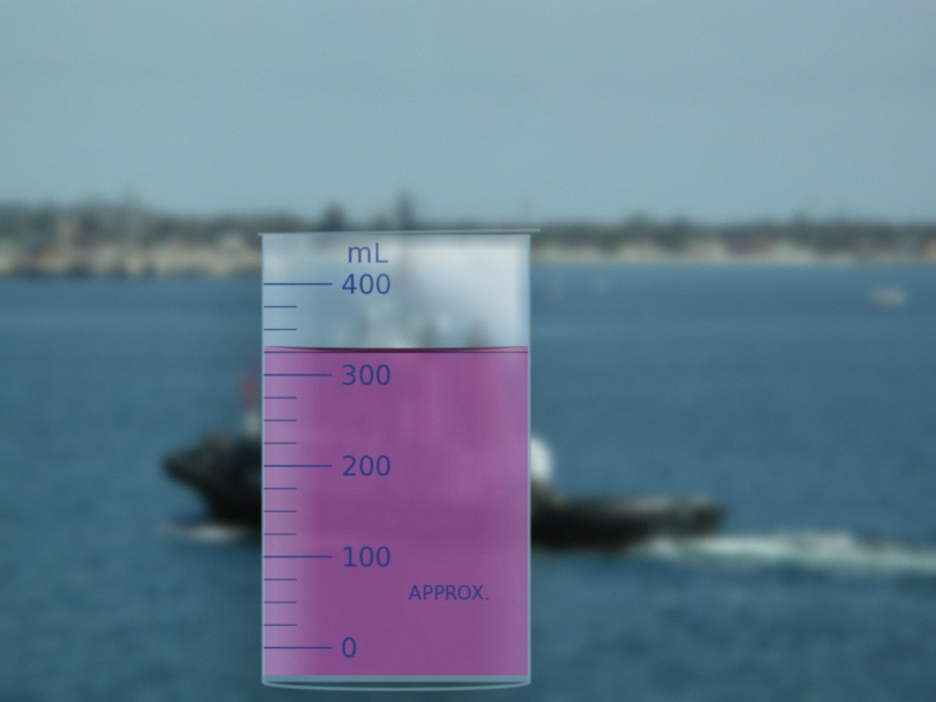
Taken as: 325,mL
